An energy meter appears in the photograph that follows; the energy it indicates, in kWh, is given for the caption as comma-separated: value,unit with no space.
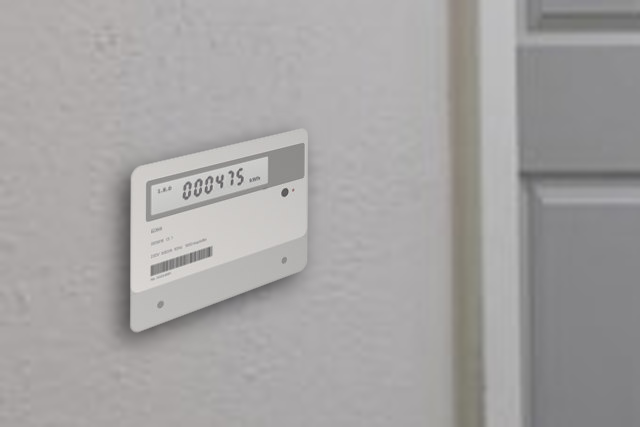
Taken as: 475,kWh
